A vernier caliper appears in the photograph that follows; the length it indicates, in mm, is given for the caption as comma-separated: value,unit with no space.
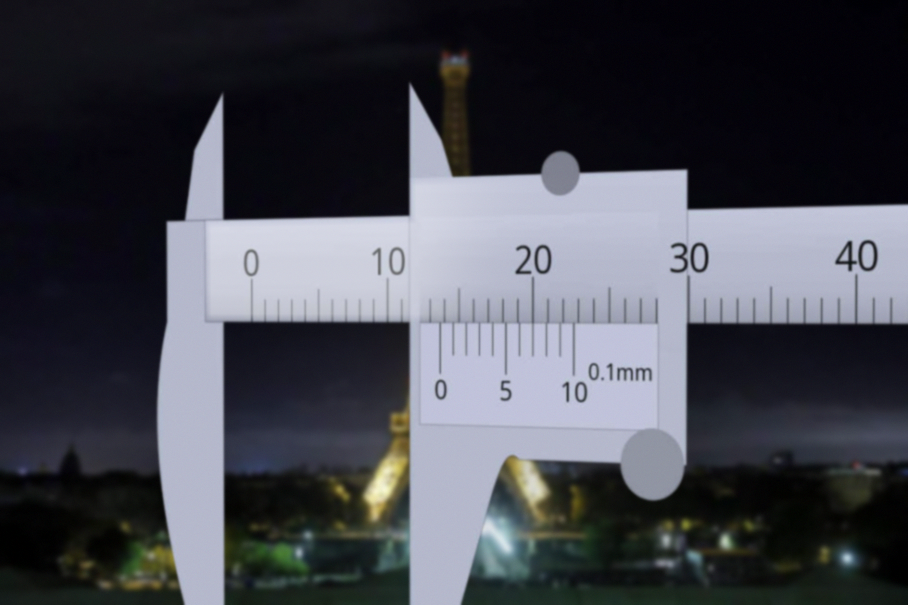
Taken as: 13.7,mm
